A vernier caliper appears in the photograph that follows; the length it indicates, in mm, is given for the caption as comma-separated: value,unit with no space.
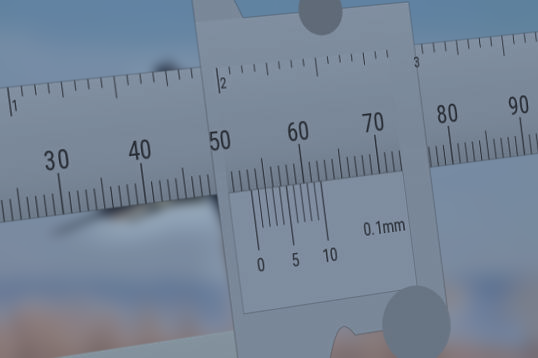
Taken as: 53.2,mm
